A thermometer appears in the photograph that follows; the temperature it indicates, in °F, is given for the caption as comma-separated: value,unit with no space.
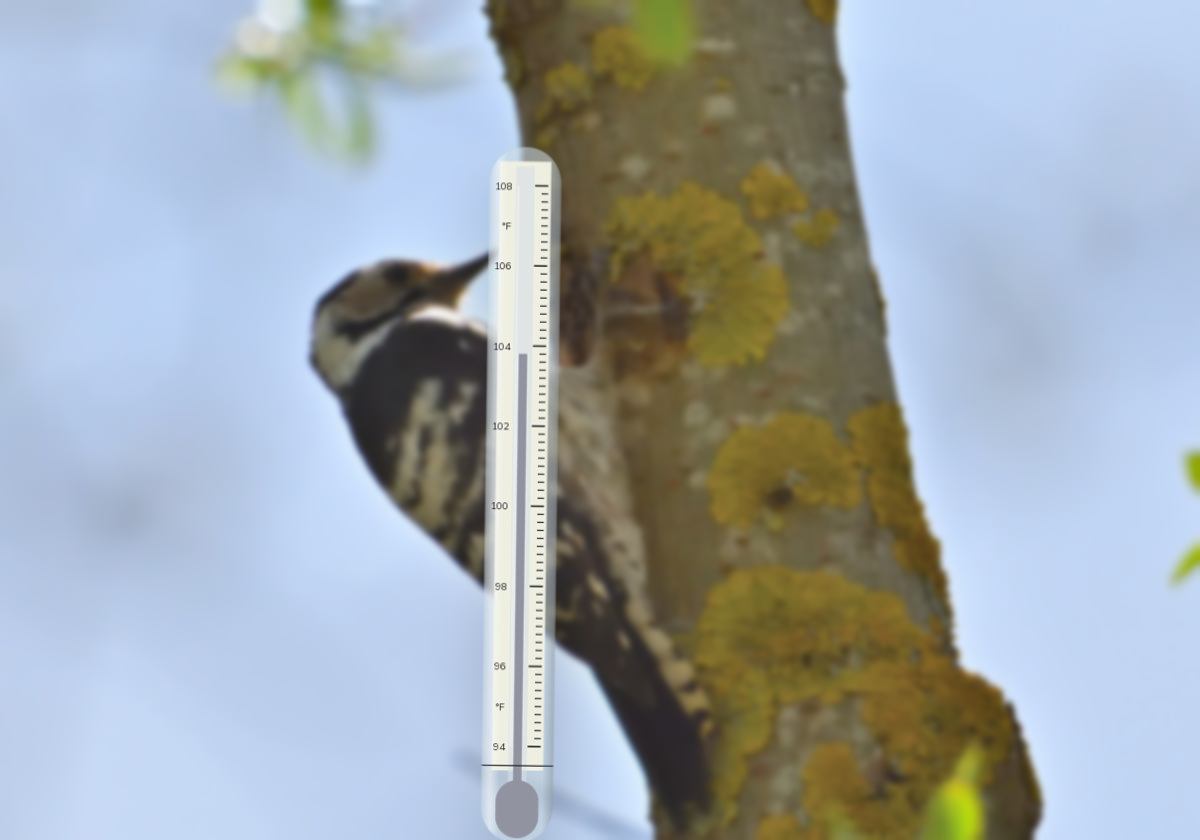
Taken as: 103.8,°F
